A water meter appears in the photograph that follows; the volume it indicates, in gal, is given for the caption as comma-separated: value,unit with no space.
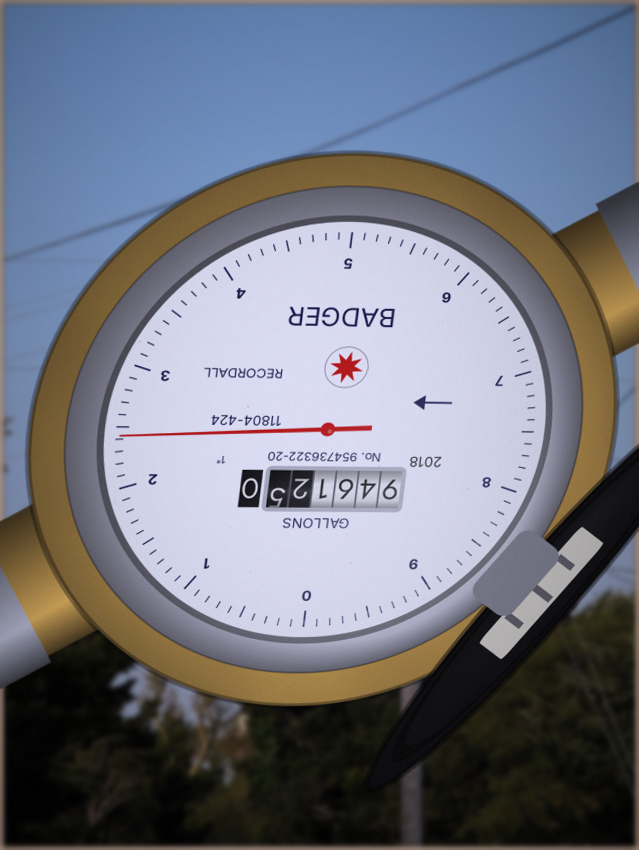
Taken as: 9461252.4,gal
